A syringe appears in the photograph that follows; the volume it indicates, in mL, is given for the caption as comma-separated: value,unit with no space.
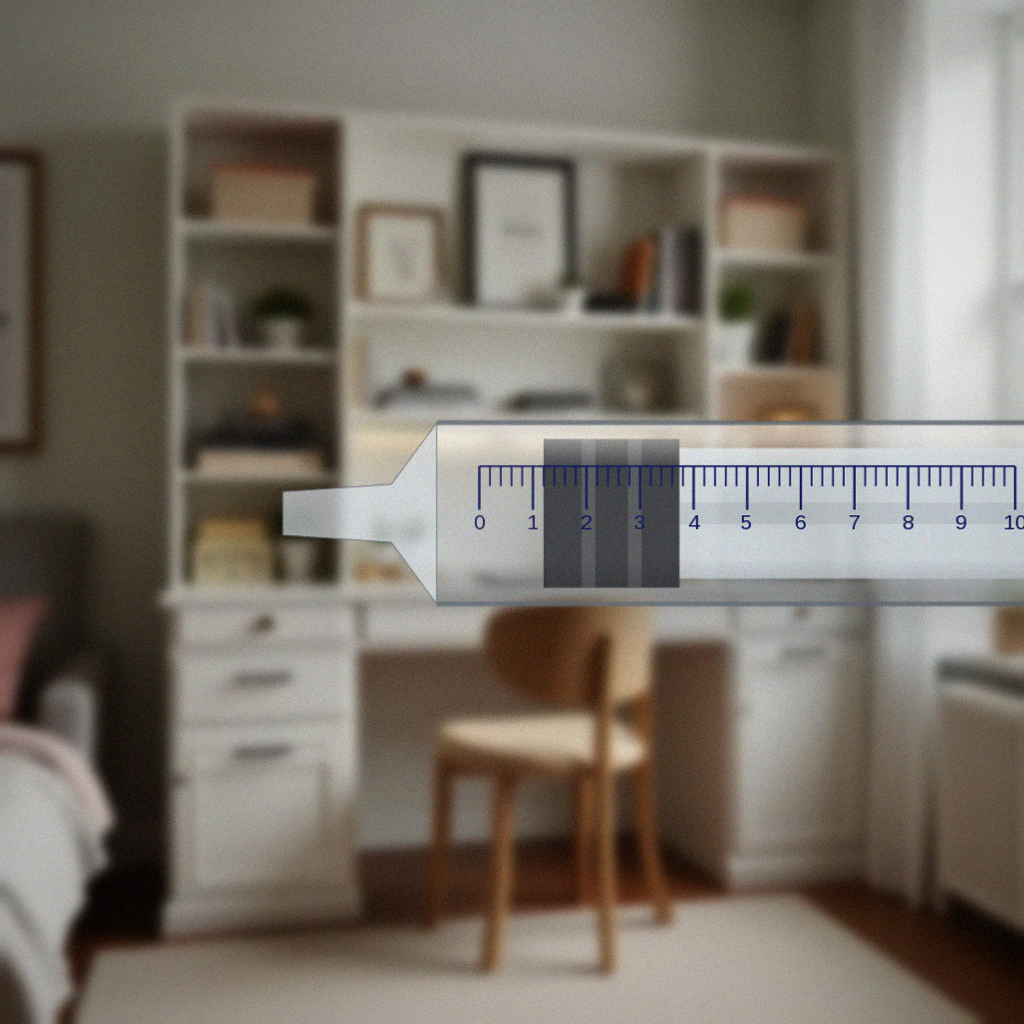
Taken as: 1.2,mL
